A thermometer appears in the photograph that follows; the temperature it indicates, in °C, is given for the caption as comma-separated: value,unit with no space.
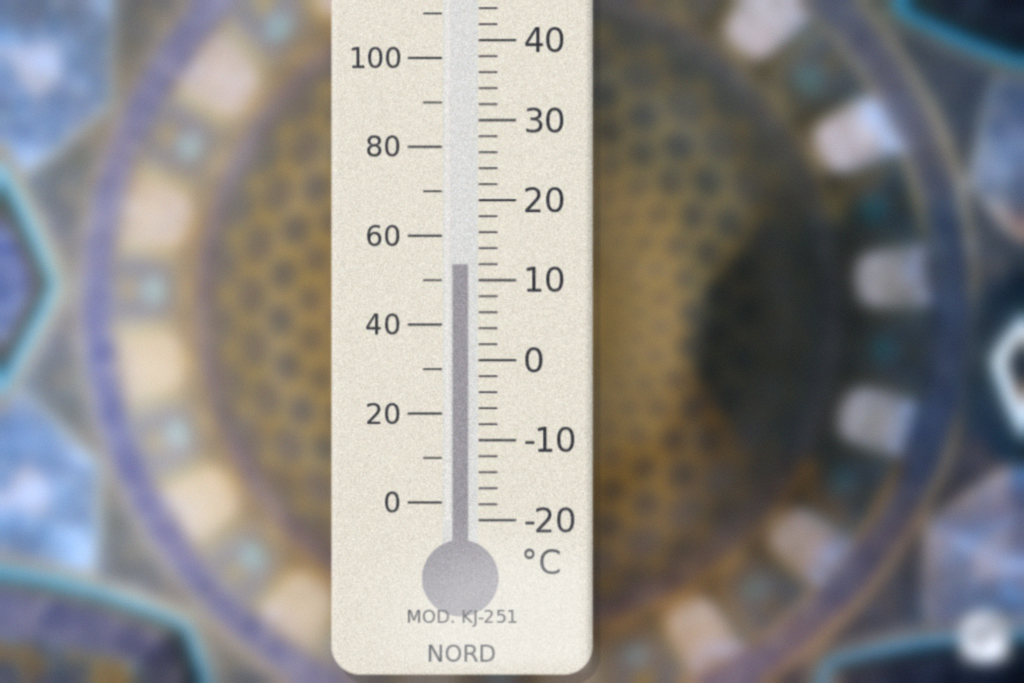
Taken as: 12,°C
